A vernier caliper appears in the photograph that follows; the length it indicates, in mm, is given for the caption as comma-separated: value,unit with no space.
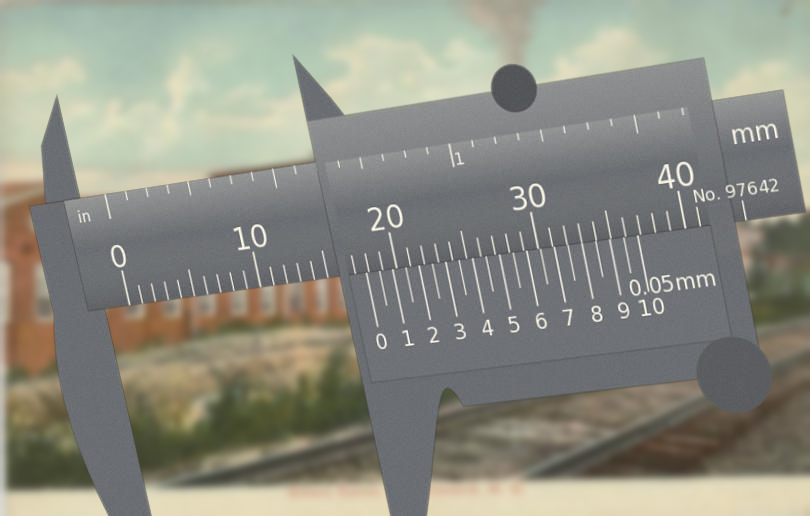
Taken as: 17.8,mm
